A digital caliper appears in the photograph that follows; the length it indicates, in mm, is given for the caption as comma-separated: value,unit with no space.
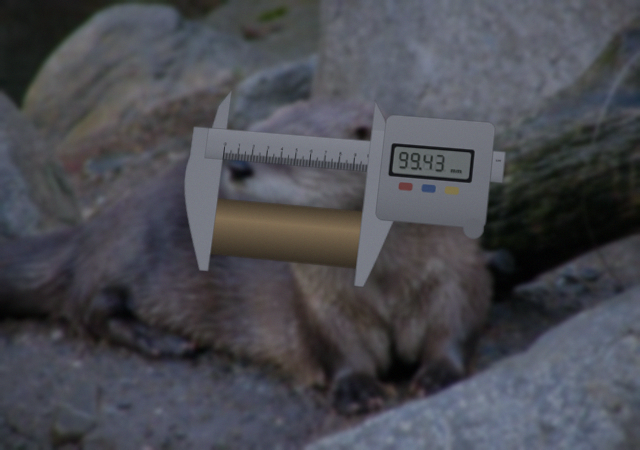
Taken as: 99.43,mm
